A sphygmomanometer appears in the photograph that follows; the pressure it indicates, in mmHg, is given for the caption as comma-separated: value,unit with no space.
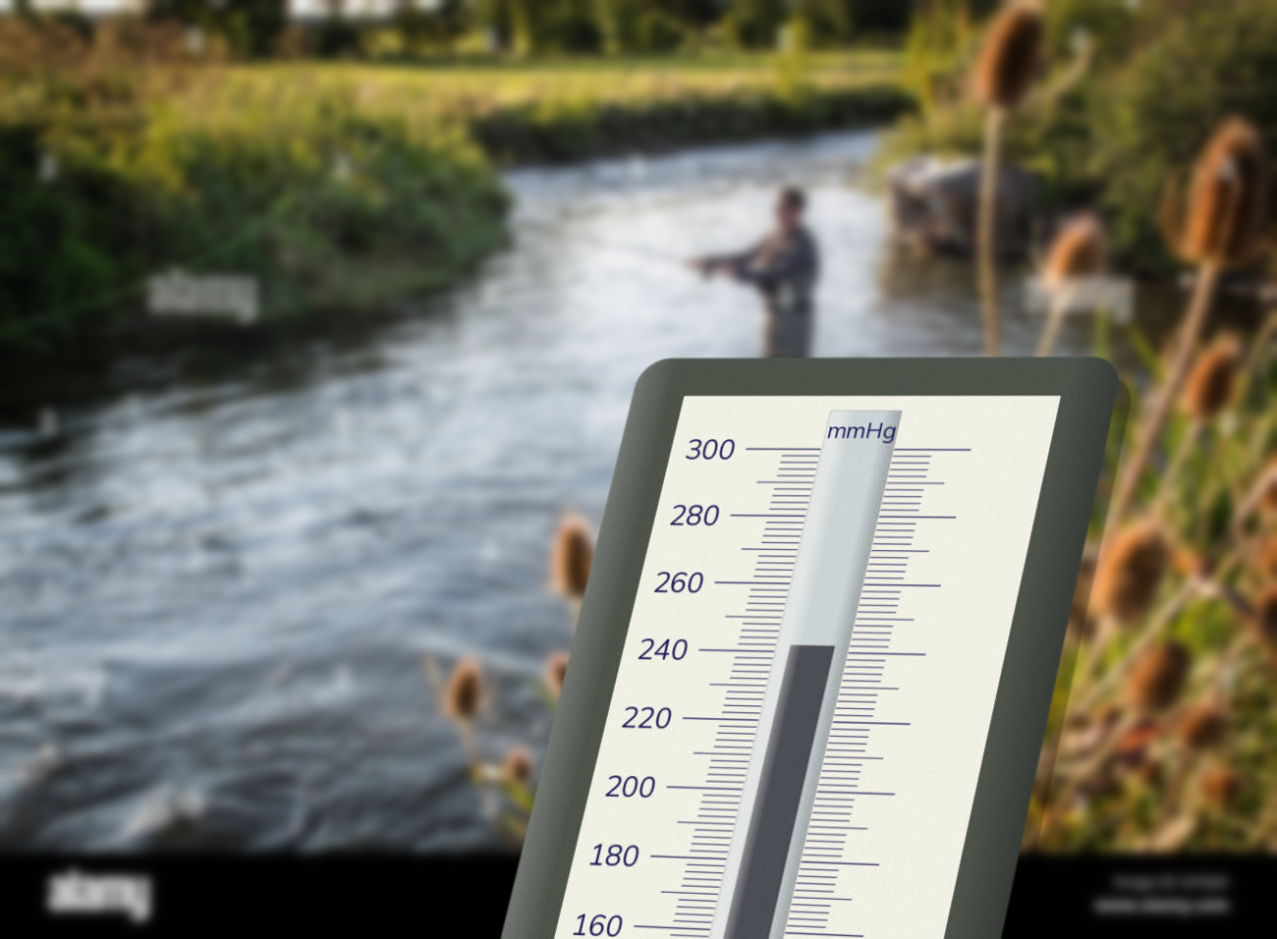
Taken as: 242,mmHg
